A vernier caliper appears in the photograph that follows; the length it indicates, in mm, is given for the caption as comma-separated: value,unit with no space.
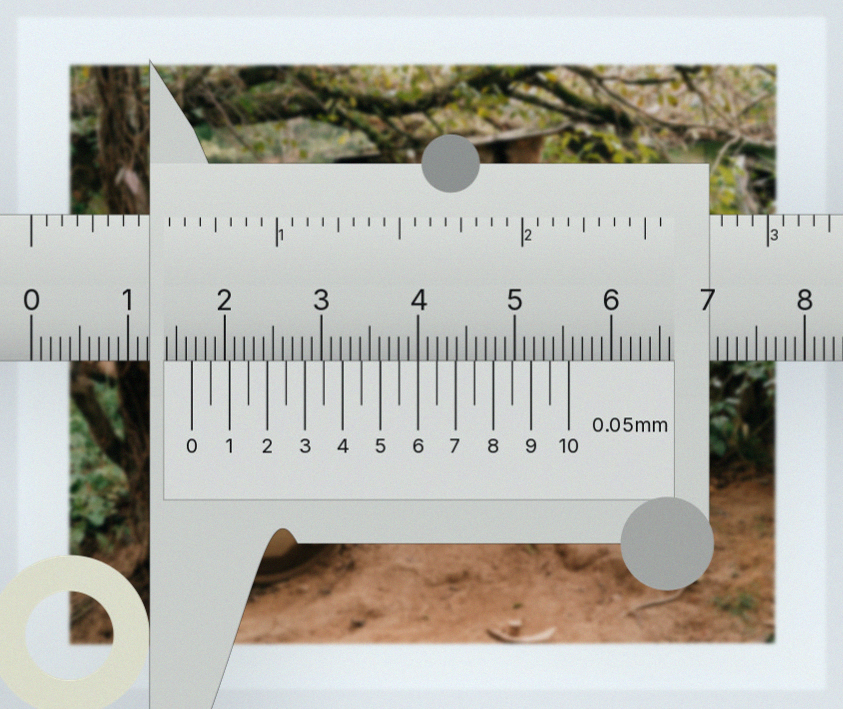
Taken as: 16.6,mm
